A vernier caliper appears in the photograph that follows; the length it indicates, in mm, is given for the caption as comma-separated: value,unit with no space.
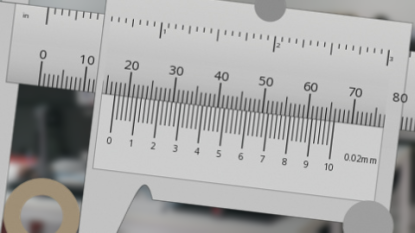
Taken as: 17.0,mm
